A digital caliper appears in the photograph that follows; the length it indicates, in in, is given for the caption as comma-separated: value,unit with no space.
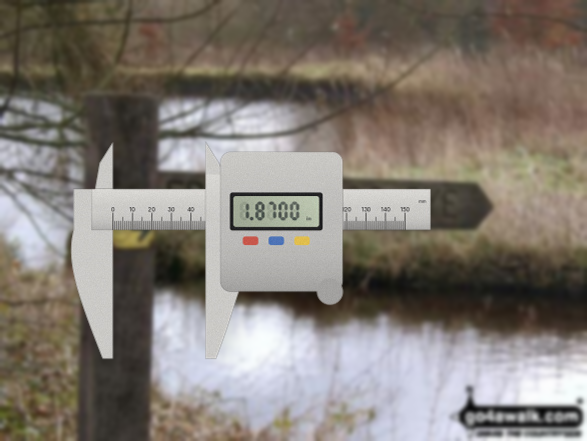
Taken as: 1.8700,in
